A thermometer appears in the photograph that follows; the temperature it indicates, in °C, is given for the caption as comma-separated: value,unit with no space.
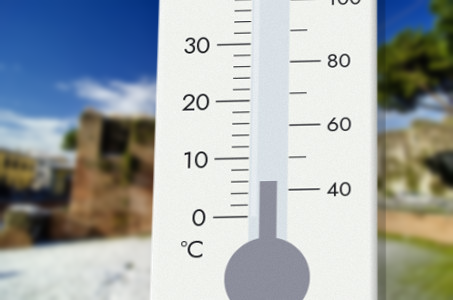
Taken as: 6,°C
